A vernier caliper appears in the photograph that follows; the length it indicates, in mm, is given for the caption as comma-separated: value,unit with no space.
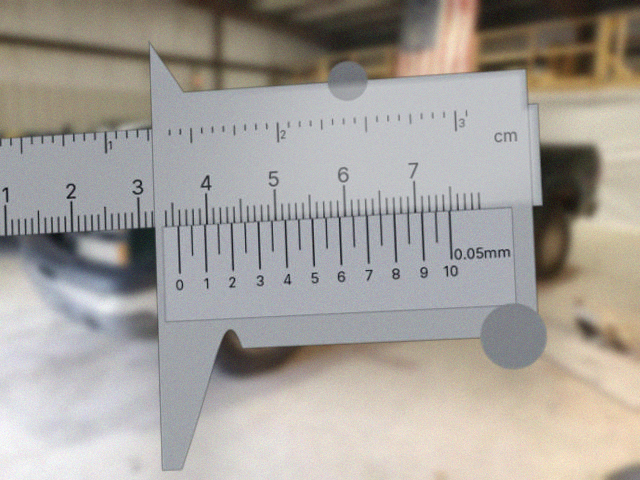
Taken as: 35.8,mm
